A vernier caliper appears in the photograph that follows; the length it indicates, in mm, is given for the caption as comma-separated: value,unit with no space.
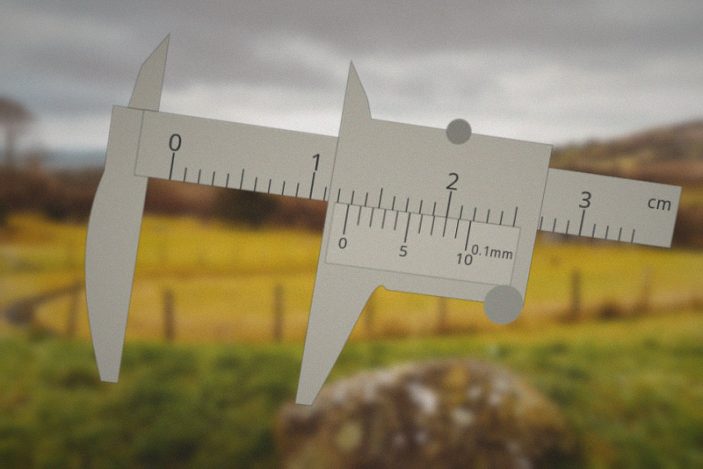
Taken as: 12.8,mm
